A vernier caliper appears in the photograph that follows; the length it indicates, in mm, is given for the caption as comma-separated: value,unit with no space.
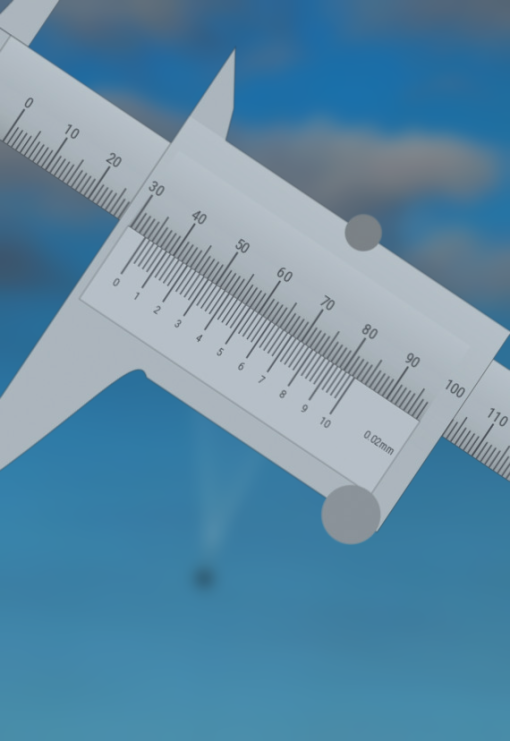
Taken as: 33.5,mm
